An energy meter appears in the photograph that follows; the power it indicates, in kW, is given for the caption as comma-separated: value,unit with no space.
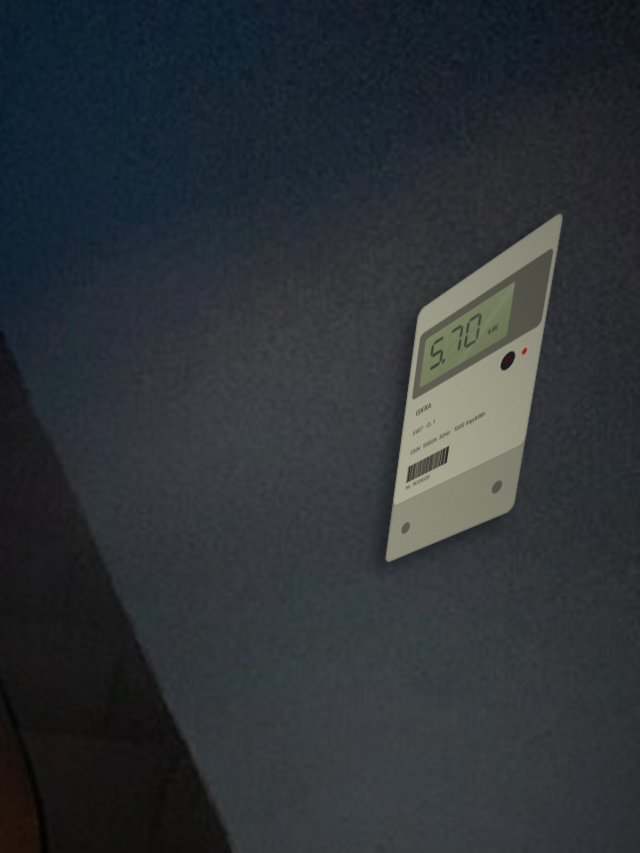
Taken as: 5.70,kW
